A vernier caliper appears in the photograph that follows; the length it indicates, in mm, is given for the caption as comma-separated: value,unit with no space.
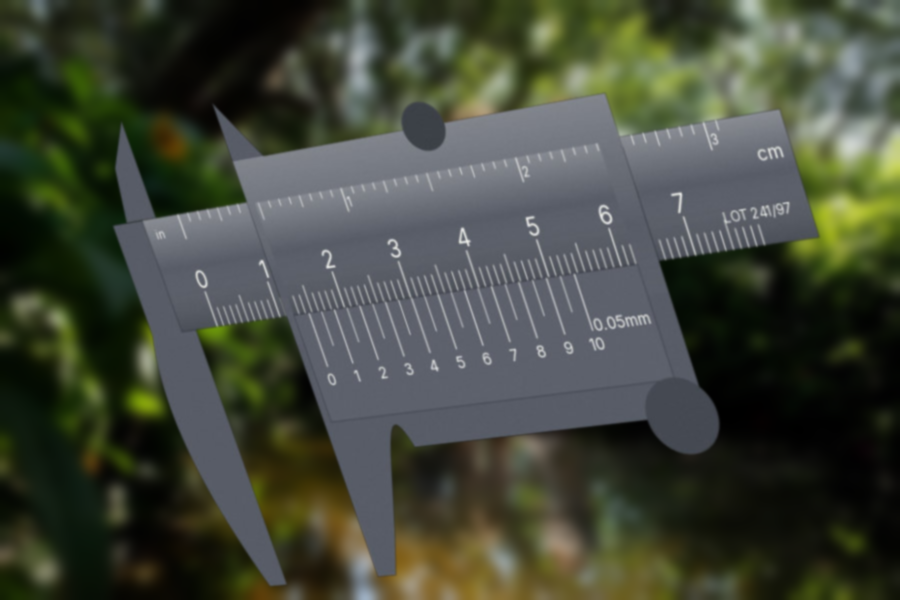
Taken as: 14.5,mm
